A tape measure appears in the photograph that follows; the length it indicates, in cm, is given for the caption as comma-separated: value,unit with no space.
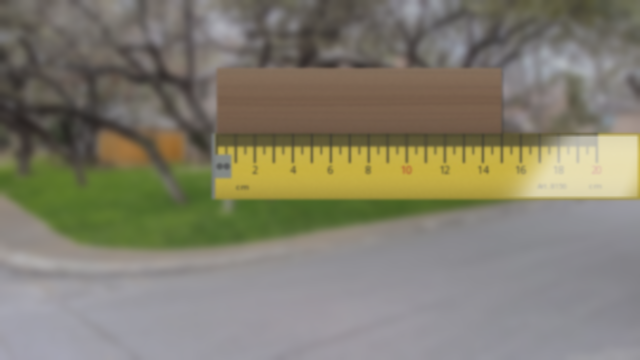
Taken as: 15,cm
